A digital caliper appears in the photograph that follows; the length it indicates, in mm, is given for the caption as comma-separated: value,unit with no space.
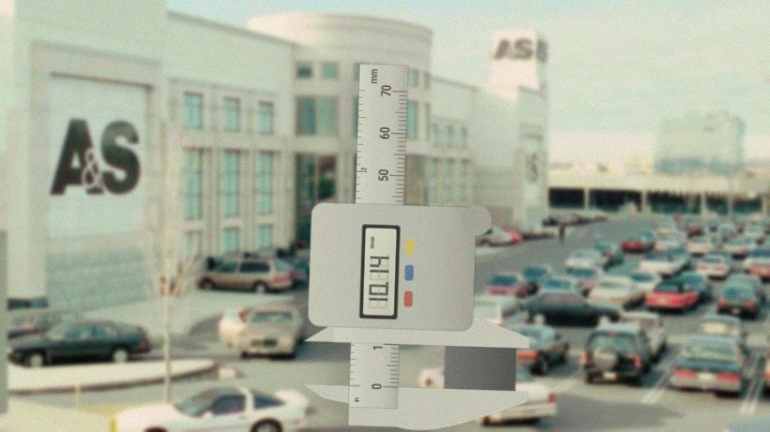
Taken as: 10.14,mm
